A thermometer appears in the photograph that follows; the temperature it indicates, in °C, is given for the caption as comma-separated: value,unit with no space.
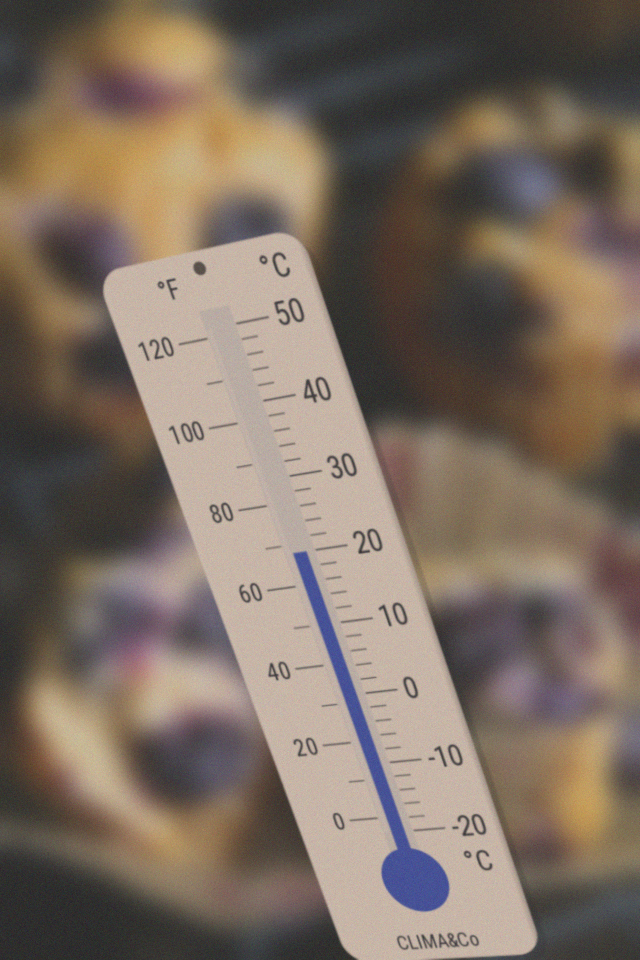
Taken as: 20,°C
